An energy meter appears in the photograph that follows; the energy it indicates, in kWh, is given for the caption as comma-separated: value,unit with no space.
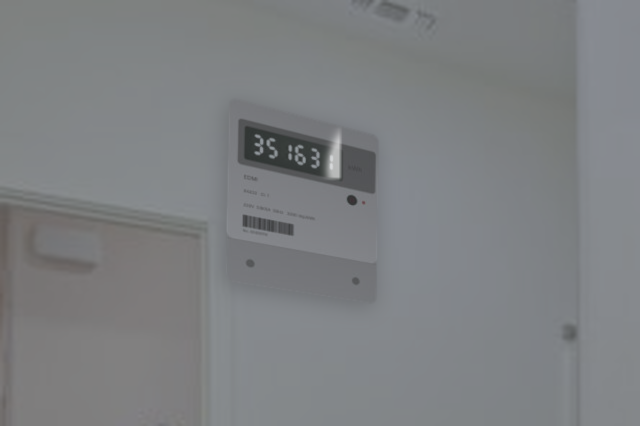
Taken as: 351631,kWh
